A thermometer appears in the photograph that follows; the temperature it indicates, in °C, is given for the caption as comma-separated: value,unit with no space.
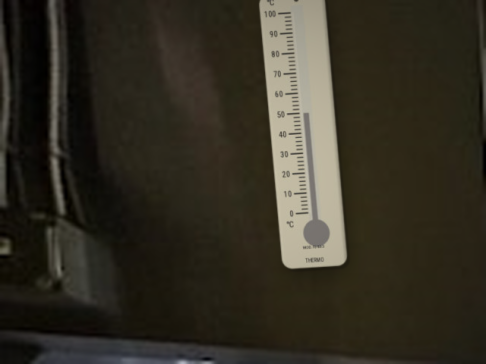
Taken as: 50,°C
